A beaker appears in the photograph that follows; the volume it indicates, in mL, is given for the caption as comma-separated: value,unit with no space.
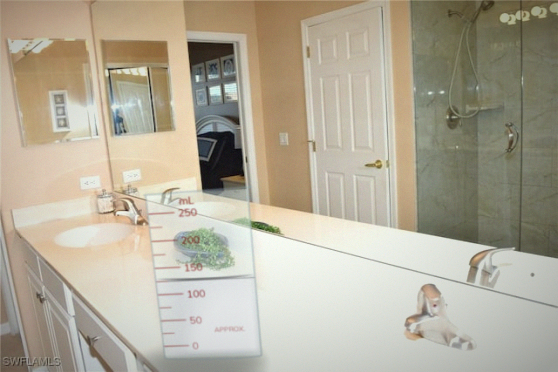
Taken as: 125,mL
